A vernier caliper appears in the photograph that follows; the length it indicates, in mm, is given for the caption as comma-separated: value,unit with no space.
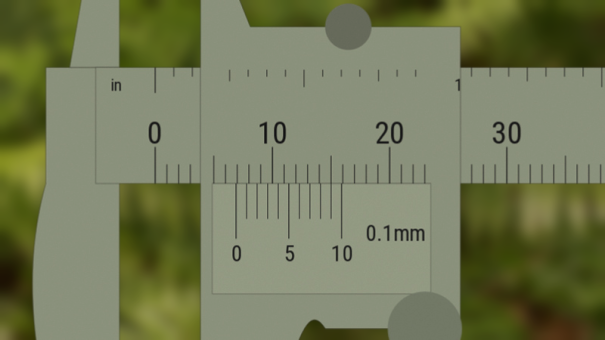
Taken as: 6.9,mm
